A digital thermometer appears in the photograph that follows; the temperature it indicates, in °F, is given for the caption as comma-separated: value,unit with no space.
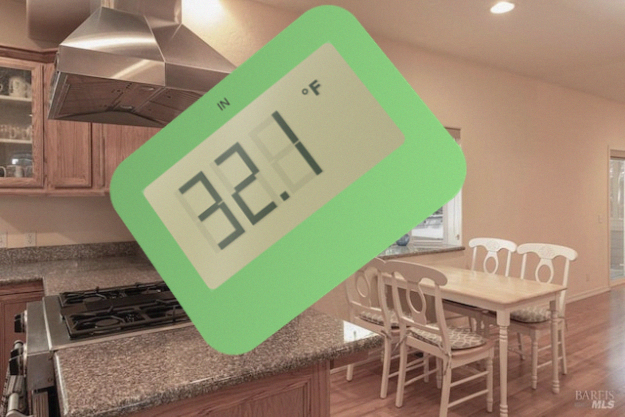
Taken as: 32.1,°F
